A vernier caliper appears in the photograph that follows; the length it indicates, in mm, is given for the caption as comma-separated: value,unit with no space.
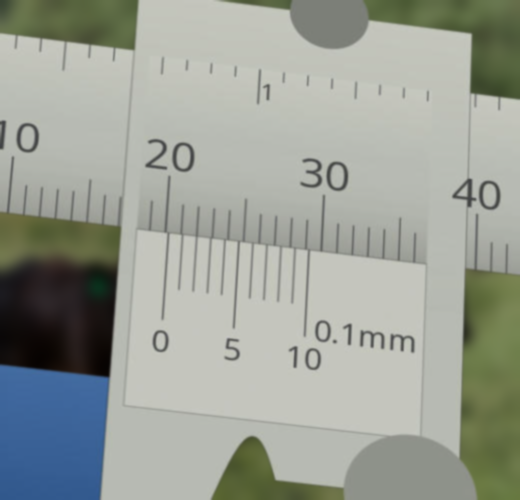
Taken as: 20.2,mm
